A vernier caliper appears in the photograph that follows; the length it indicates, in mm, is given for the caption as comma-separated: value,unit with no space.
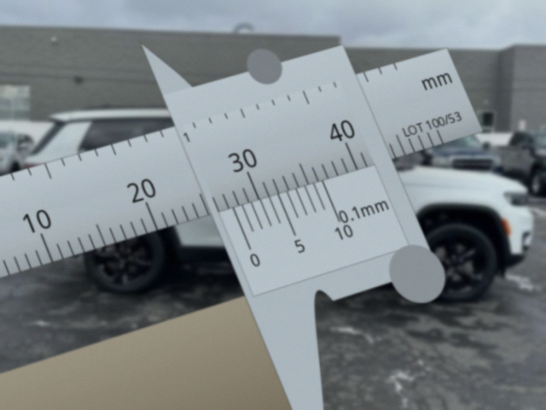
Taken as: 27.4,mm
